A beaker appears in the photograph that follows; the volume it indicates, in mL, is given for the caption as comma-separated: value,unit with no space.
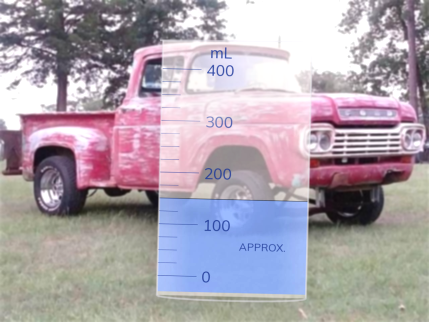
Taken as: 150,mL
